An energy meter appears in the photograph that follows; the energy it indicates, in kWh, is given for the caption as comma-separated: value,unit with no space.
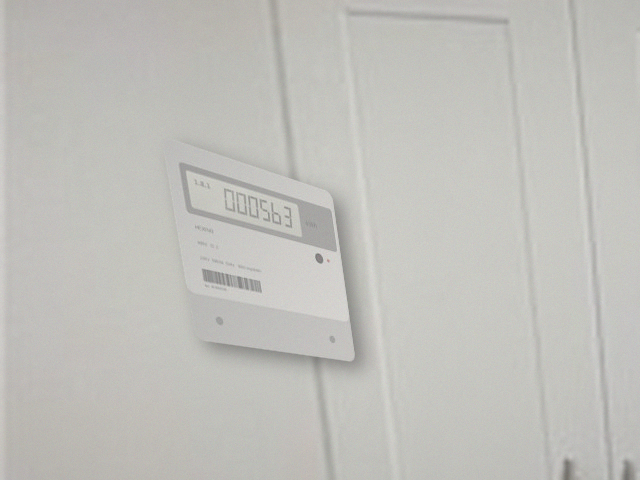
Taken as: 563,kWh
